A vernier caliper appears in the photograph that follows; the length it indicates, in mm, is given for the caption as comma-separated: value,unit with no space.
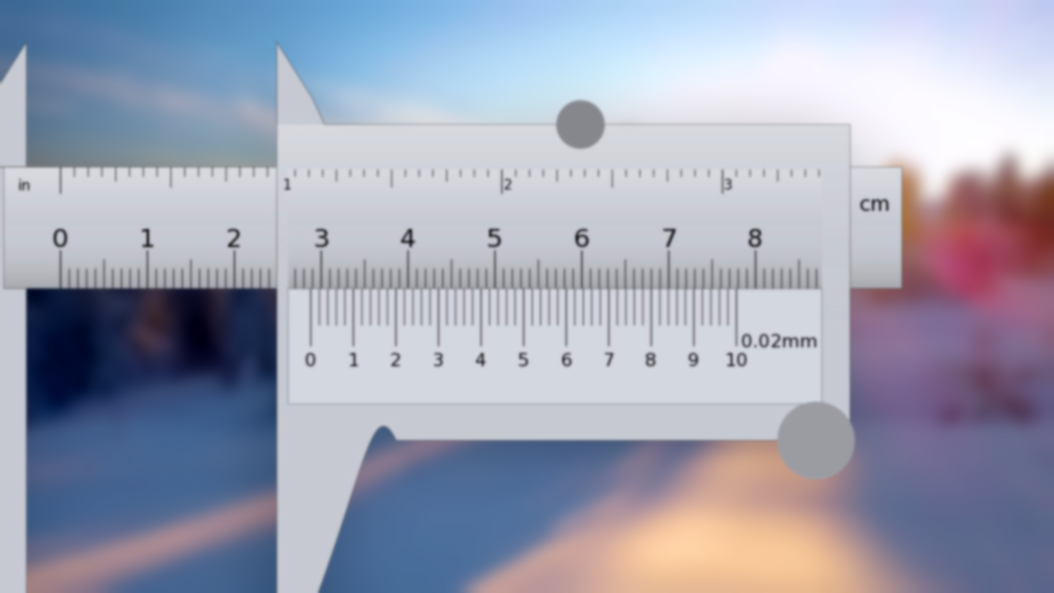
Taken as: 28.8,mm
